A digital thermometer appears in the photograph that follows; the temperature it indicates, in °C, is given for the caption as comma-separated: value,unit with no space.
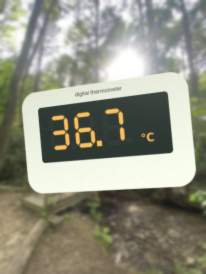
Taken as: 36.7,°C
